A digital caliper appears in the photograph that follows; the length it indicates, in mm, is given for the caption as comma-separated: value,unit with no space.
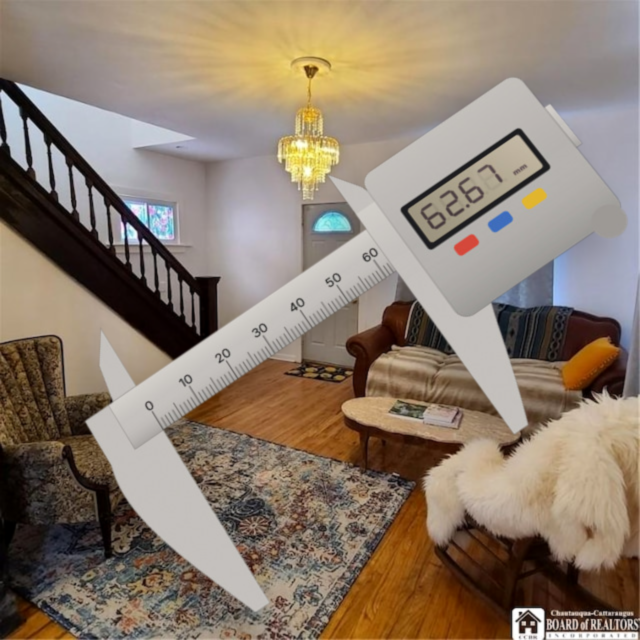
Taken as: 62.67,mm
